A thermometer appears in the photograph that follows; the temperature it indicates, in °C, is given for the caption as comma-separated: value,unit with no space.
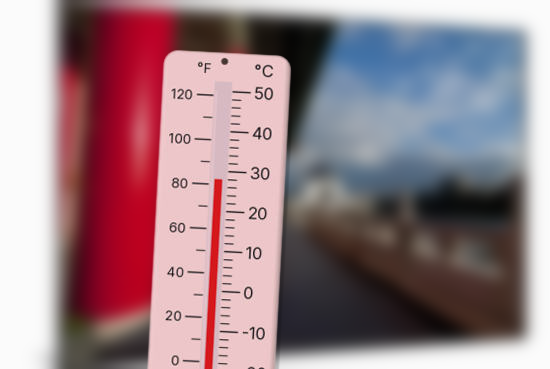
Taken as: 28,°C
